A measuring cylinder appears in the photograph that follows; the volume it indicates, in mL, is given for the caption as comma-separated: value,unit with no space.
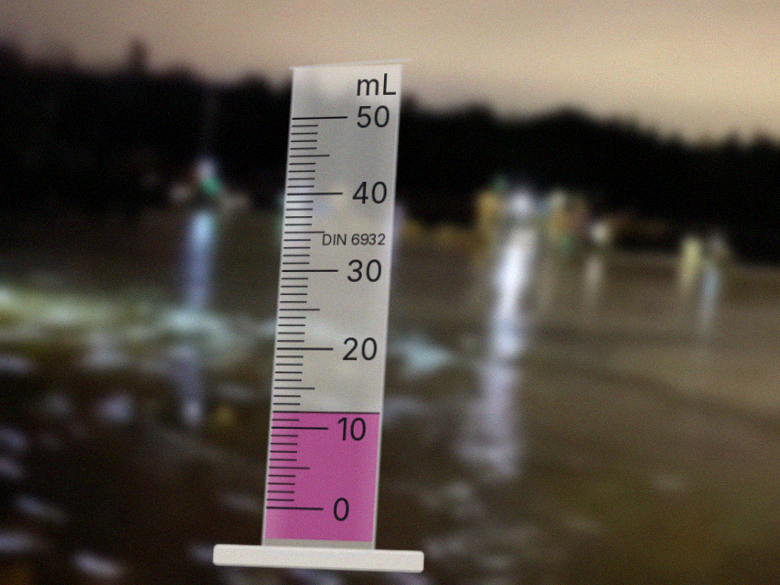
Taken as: 12,mL
